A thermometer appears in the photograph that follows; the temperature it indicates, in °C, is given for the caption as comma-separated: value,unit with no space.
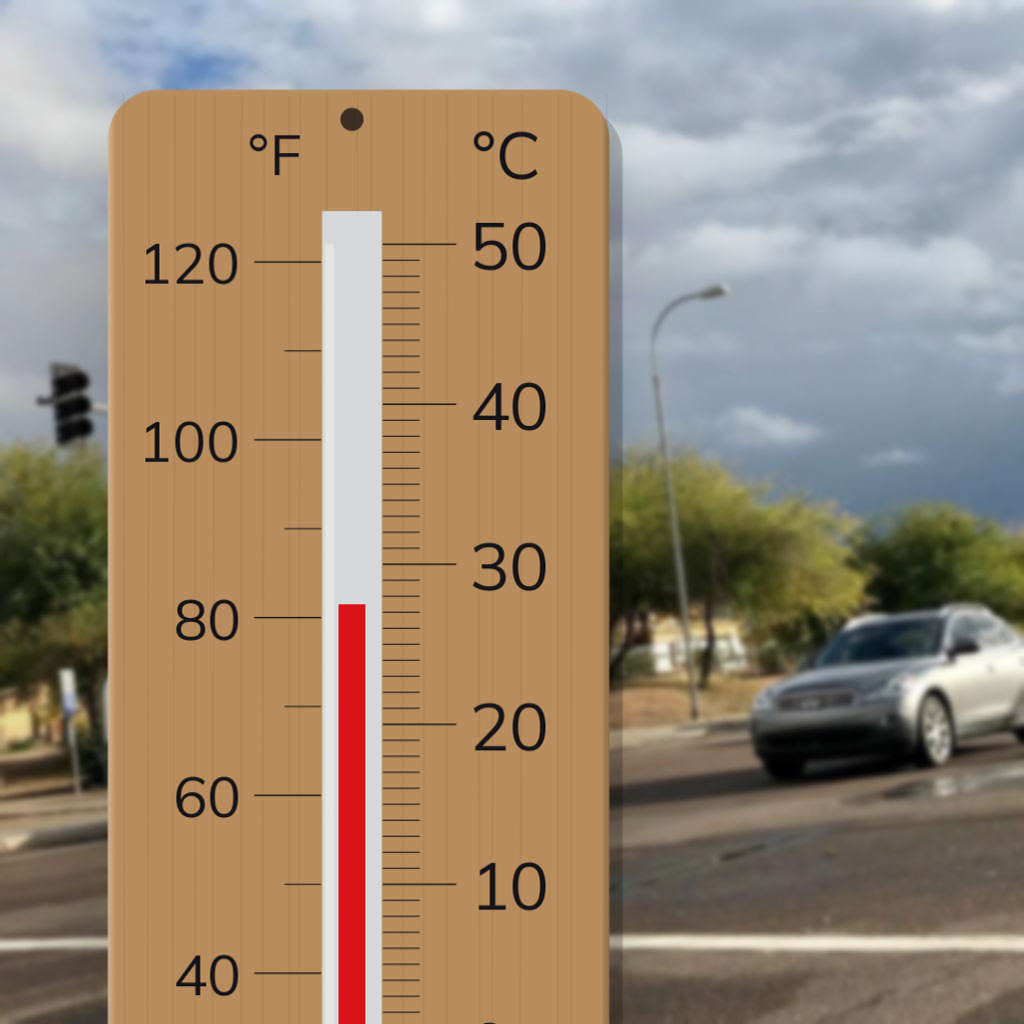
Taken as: 27.5,°C
